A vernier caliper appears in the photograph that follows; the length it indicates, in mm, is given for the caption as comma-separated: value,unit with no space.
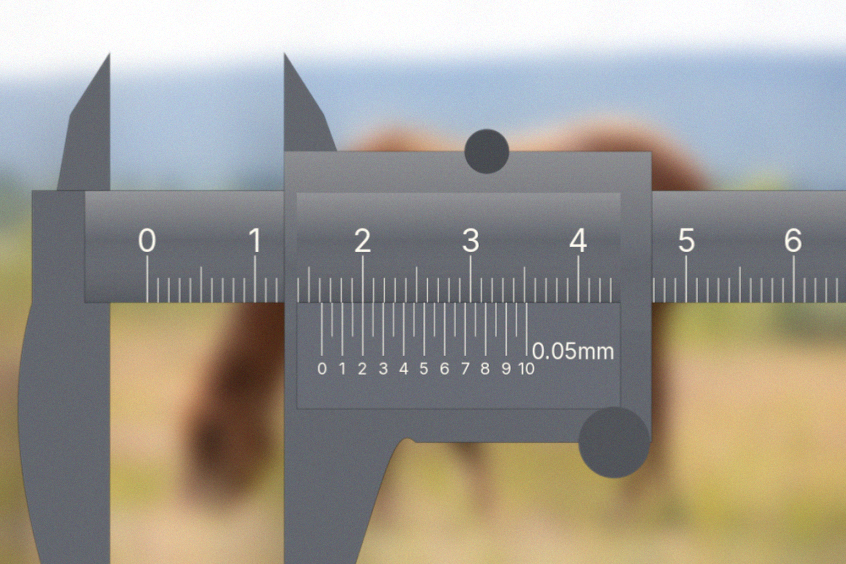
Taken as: 16.2,mm
